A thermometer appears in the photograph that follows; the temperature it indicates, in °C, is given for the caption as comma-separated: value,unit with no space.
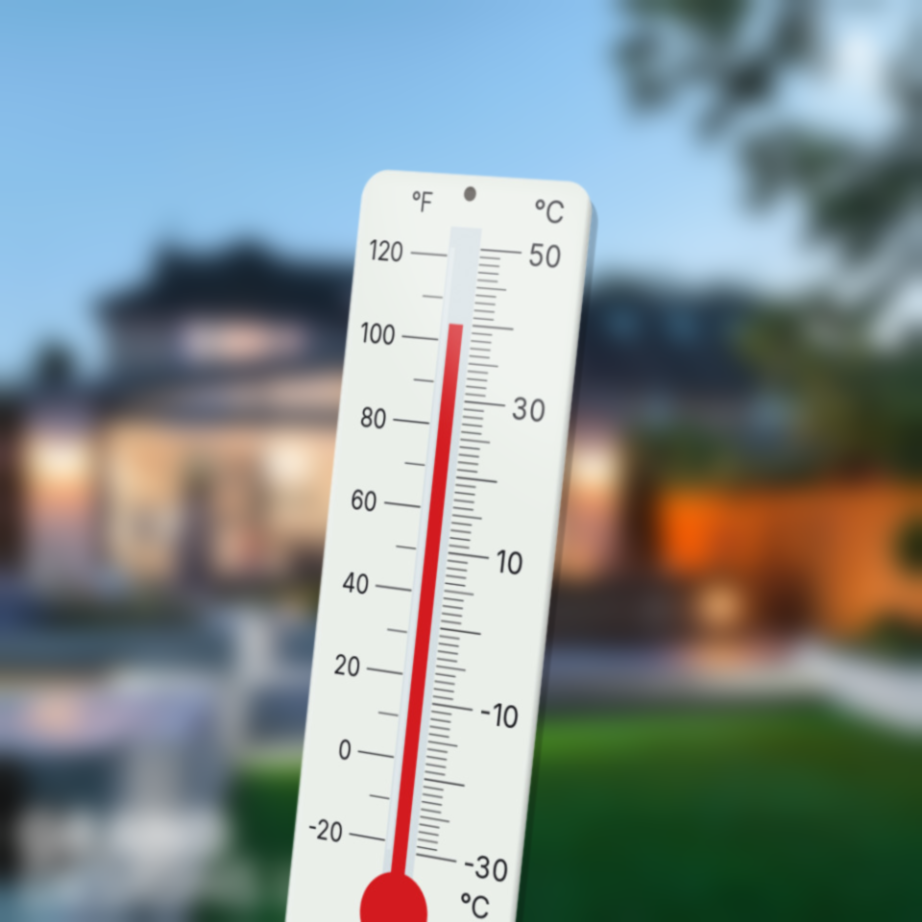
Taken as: 40,°C
